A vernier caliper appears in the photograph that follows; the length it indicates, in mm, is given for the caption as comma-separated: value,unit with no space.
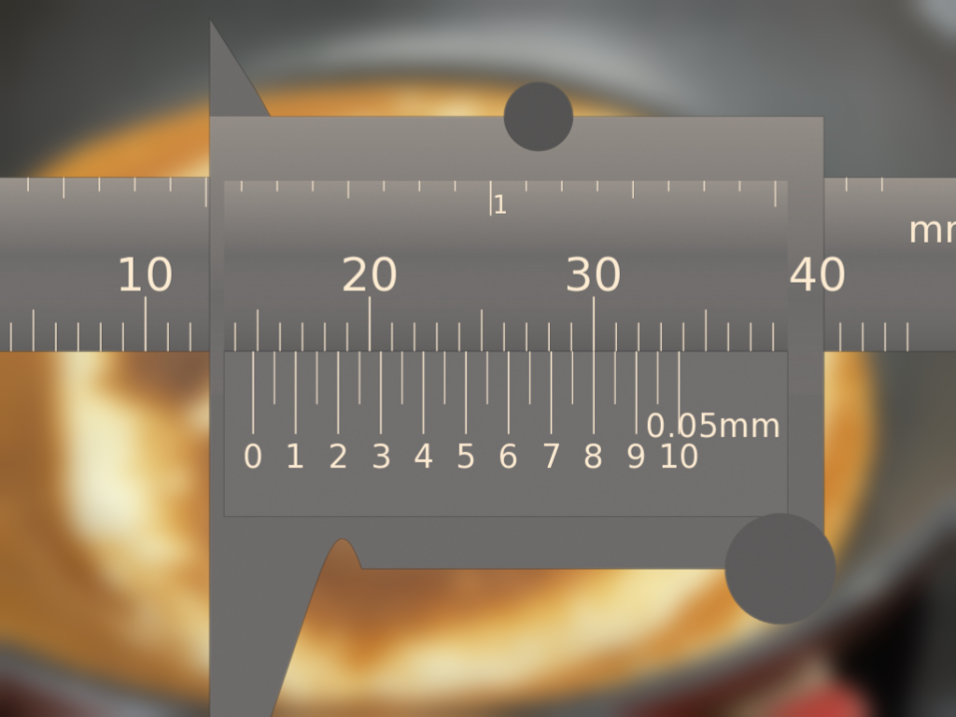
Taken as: 14.80,mm
